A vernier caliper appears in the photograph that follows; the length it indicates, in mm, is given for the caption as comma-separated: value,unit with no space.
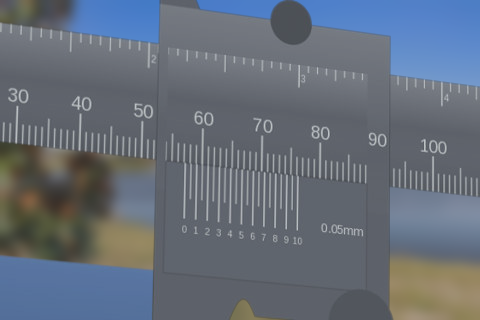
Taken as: 57.2,mm
